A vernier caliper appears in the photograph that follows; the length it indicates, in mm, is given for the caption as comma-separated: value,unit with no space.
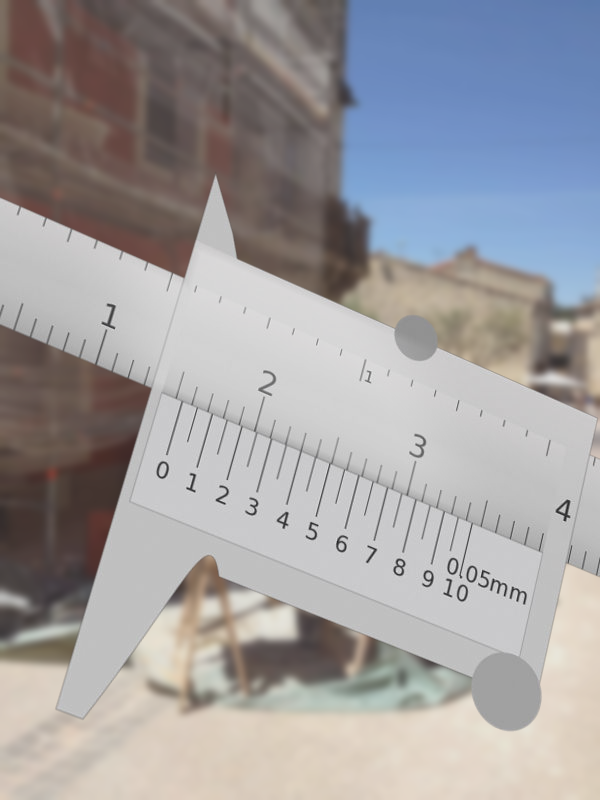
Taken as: 15.4,mm
